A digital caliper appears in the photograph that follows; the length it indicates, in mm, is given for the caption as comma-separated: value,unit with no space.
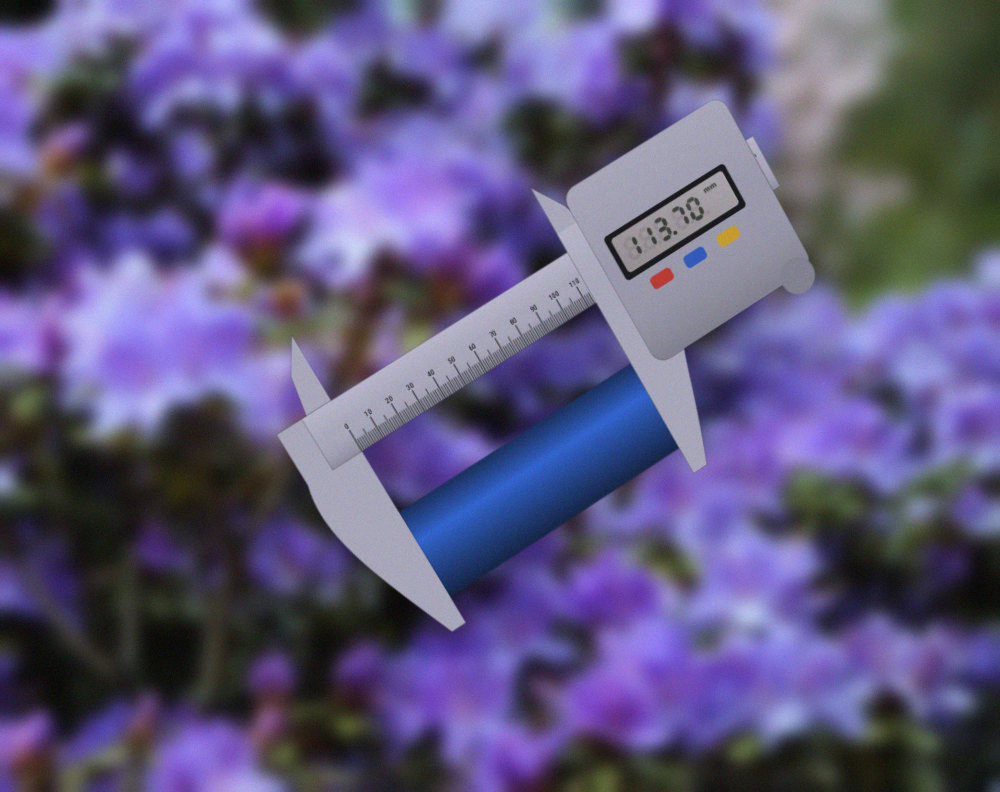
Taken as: 113.70,mm
